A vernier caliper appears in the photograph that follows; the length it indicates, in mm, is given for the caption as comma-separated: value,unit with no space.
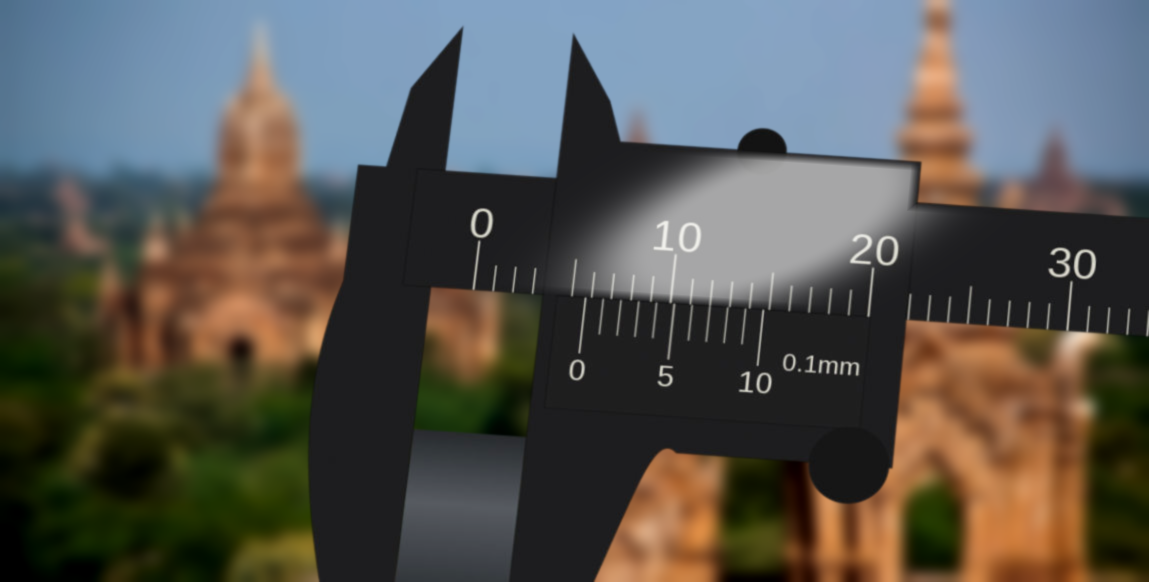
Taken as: 5.7,mm
